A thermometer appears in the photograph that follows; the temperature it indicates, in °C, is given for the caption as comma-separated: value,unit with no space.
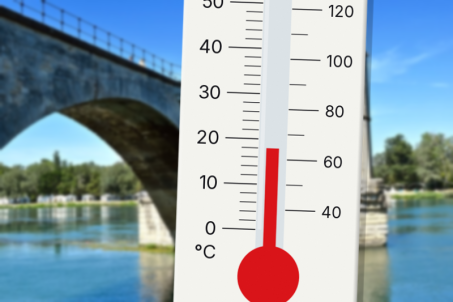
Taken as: 18,°C
